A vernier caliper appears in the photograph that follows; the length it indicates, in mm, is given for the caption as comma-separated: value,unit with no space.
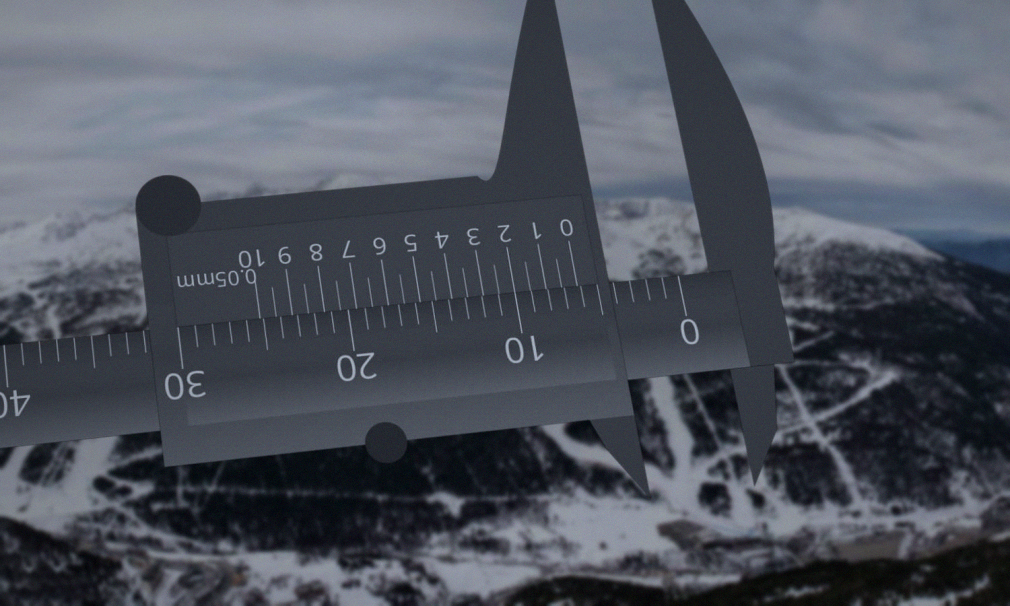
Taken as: 6.2,mm
